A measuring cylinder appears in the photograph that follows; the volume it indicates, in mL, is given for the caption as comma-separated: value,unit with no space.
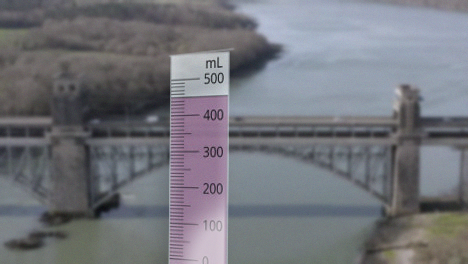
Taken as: 450,mL
